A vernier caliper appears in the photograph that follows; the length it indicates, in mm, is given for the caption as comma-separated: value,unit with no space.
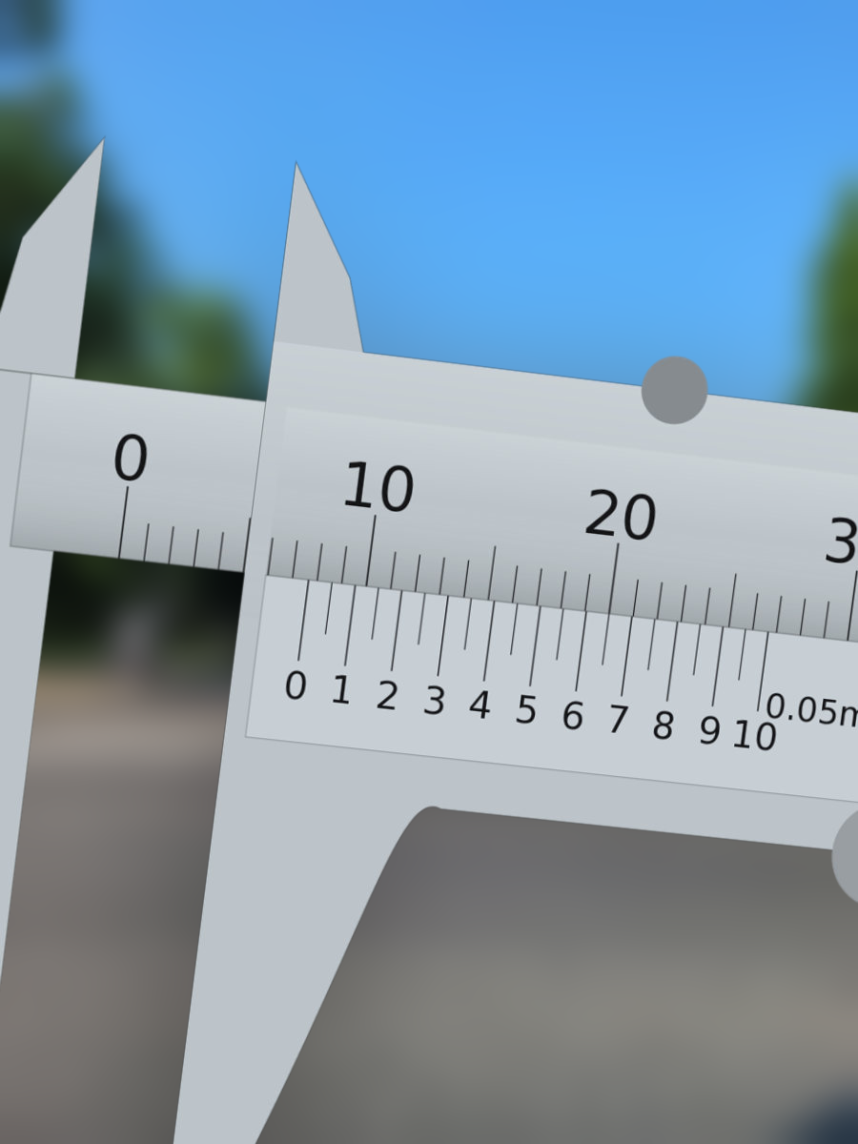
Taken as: 7.65,mm
